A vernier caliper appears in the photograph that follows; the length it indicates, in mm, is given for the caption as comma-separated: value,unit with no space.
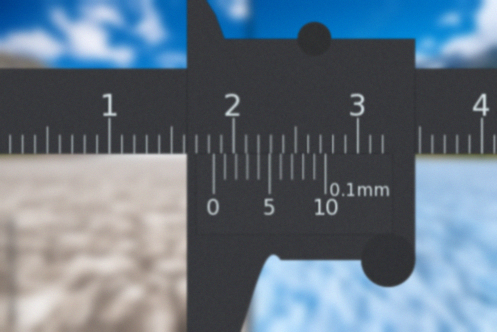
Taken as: 18.4,mm
